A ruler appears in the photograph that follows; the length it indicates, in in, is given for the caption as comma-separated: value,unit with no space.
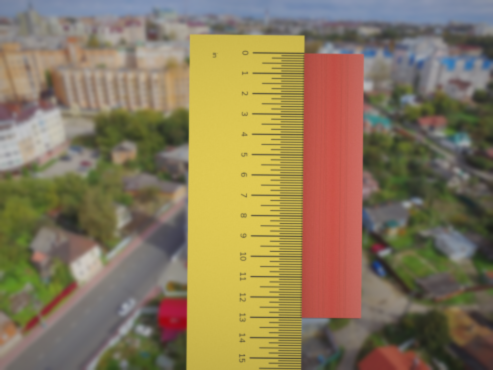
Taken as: 13,in
